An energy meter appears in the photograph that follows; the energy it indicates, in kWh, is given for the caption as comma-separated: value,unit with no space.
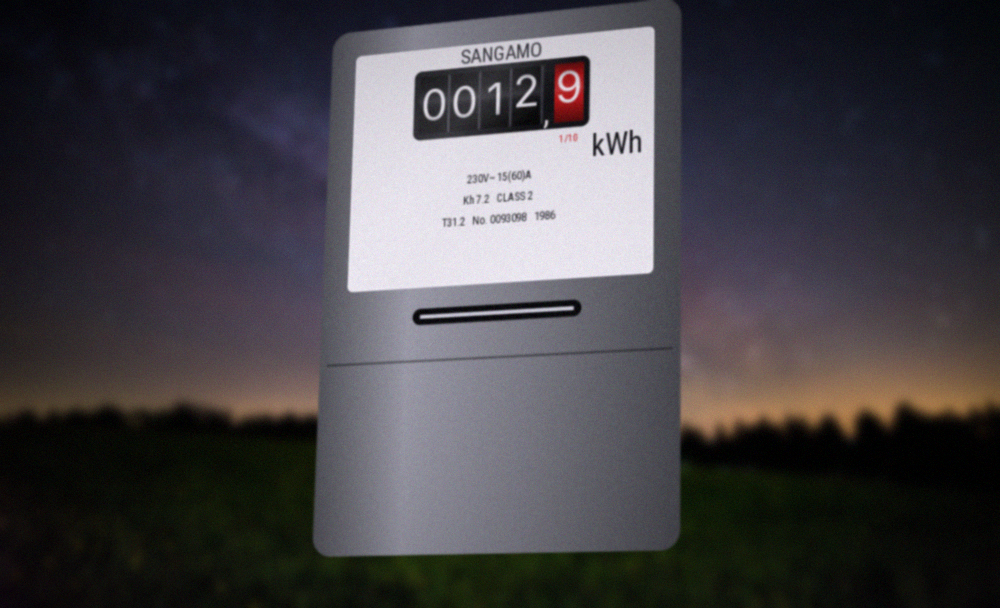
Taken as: 12.9,kWh
